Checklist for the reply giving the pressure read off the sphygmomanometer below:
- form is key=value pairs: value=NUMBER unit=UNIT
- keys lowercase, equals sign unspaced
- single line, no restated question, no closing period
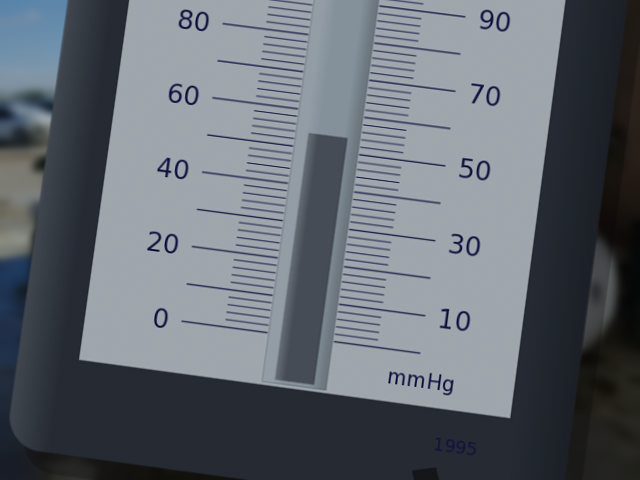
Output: value=54 unit=mmHg
